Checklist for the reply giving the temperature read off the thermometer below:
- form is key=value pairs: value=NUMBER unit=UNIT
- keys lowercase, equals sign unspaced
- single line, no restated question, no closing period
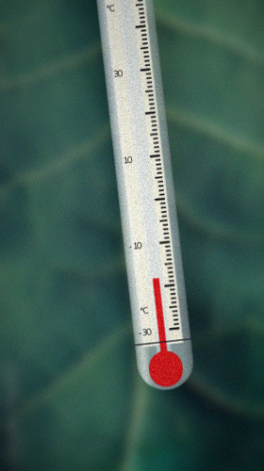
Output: value=-18 unit=°C
